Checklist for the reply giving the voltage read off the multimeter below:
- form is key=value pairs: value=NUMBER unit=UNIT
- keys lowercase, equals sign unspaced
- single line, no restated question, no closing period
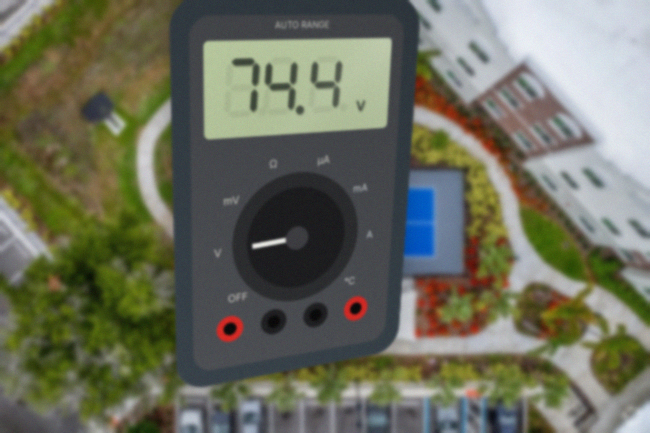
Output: value=74.4 unit=V
